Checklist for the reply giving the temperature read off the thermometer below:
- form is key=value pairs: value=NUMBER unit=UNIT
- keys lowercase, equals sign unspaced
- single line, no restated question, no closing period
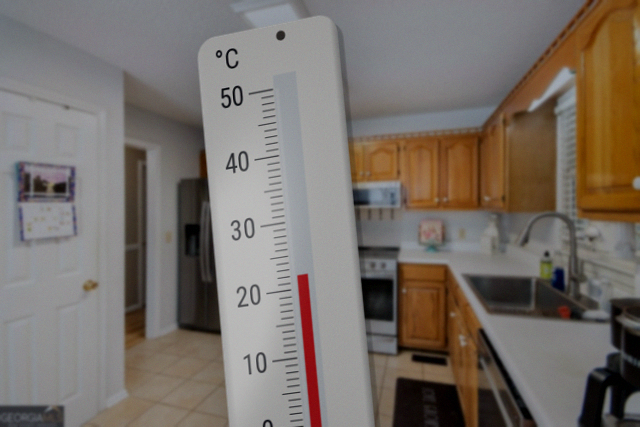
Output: value=22 unit=°C
